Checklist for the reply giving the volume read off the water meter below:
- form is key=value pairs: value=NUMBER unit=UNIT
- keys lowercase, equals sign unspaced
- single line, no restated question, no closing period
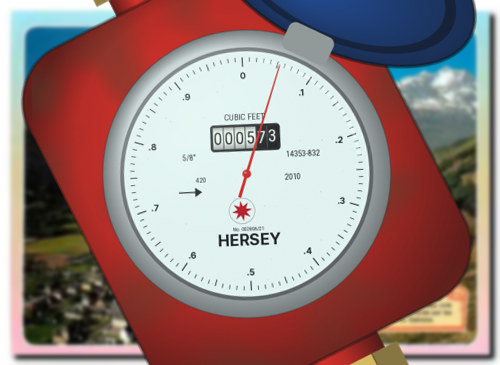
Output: value=573.05 unit=ft³
